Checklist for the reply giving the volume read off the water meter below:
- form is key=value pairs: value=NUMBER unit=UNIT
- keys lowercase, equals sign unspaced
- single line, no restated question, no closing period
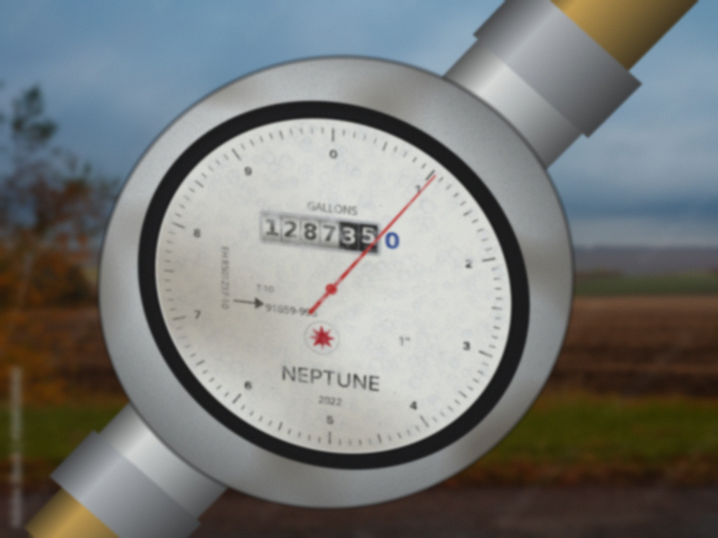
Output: value=1287351.0 unit=gal
